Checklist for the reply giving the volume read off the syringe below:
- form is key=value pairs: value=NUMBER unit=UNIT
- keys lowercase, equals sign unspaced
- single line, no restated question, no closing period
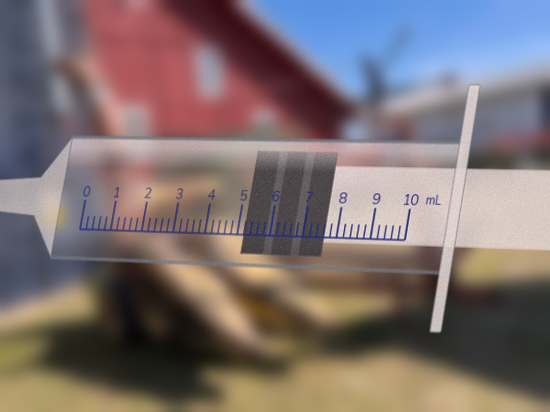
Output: value=5.2 unit=mL
